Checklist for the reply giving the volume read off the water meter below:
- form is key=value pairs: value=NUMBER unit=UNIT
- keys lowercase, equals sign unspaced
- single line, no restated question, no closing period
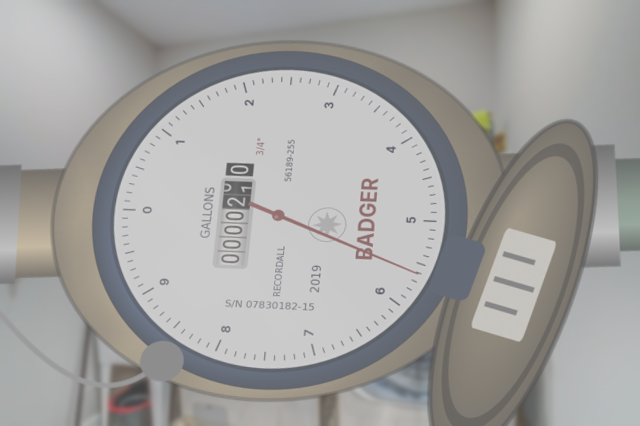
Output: value=205.6 unit=gal
